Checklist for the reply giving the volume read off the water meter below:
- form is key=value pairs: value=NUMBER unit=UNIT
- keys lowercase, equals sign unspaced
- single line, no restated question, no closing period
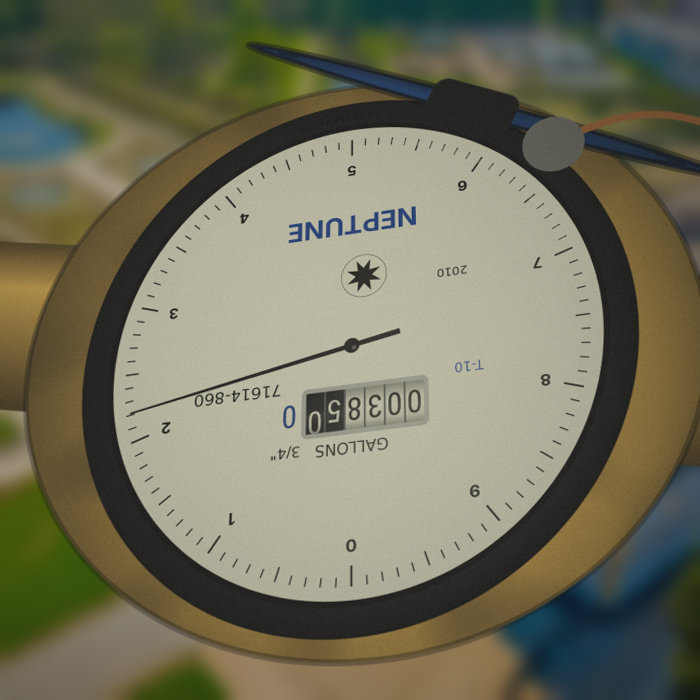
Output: value=38502.2 unit=gal
